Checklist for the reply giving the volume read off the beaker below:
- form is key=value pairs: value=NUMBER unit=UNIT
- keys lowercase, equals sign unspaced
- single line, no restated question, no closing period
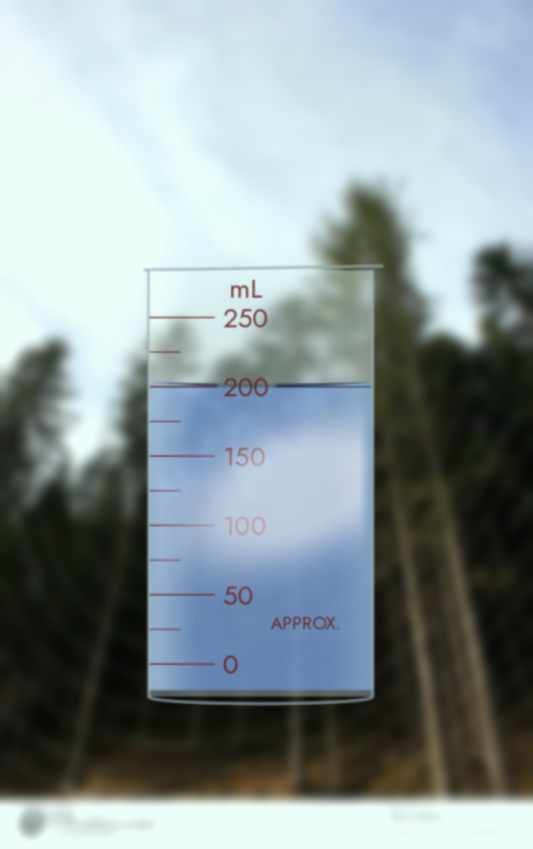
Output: value=200 unit=mL
